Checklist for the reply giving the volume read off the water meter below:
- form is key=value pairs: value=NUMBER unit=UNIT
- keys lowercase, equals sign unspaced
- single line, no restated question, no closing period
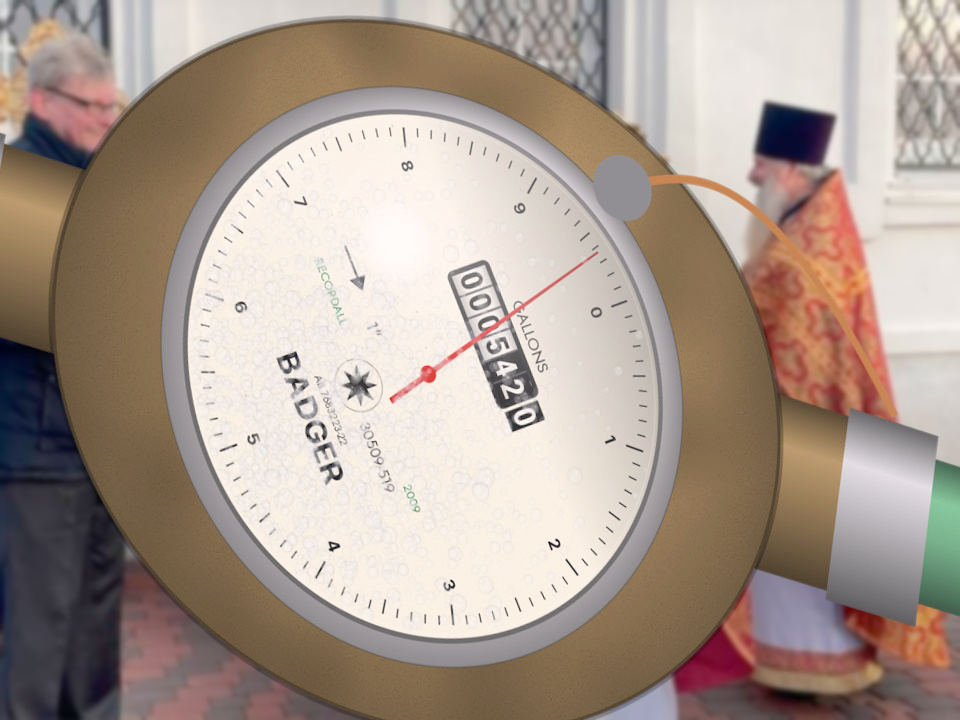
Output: value=5419.6 unit=gal
